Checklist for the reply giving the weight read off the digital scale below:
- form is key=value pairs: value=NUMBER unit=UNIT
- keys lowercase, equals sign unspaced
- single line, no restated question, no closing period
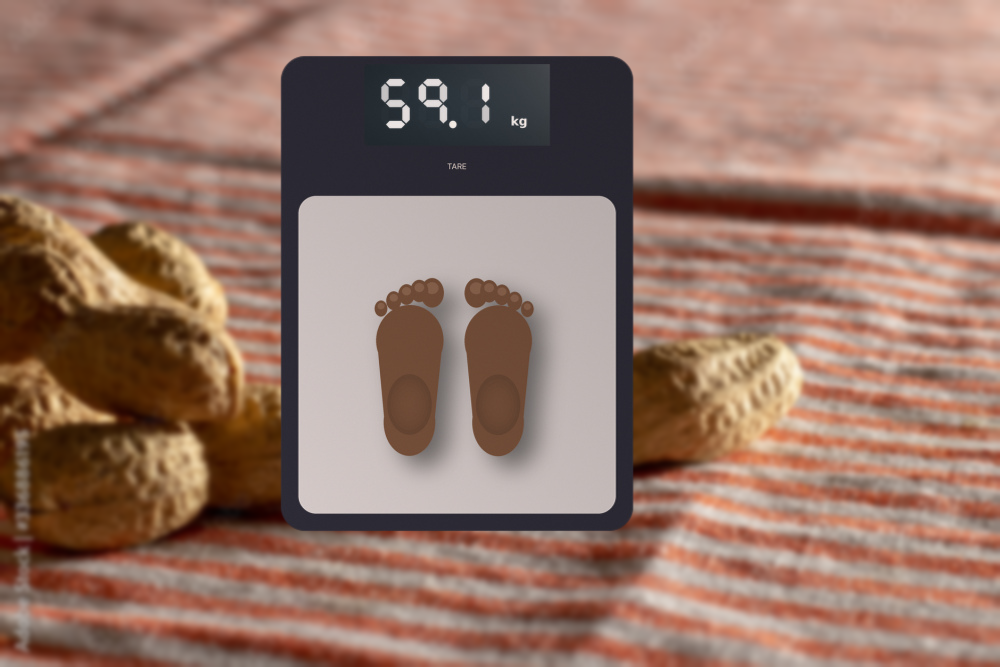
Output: value=59.1 unit=kg
